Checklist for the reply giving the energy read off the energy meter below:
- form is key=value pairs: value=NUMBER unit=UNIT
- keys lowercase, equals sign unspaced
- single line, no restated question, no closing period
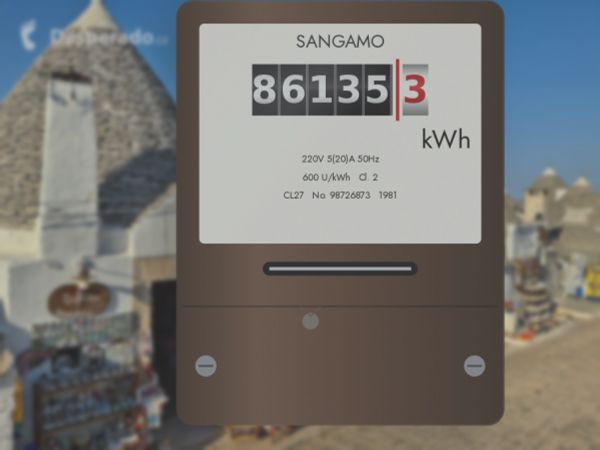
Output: value=86135.3 unit=kWh
